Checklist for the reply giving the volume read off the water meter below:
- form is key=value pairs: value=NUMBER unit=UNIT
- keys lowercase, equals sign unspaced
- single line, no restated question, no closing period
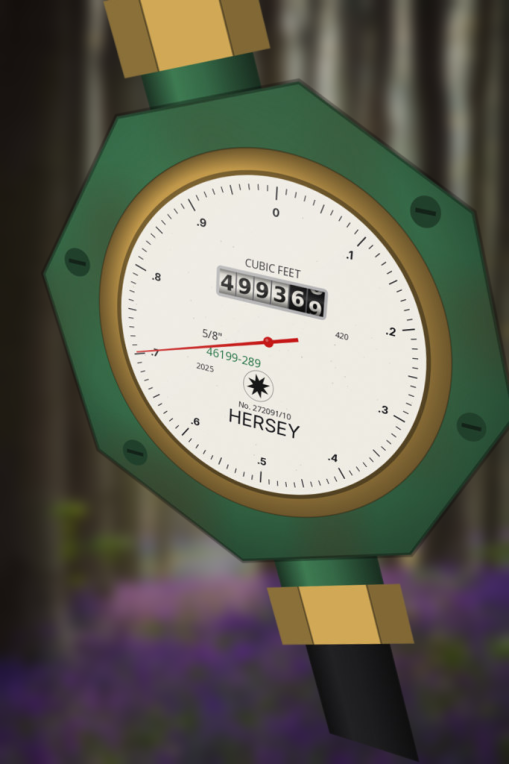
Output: value=499368.70 unit=ft³
